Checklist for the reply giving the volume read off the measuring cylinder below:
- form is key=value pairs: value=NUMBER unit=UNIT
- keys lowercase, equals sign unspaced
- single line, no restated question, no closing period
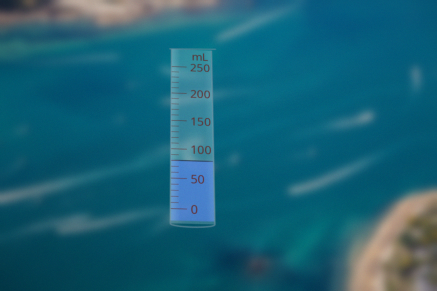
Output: value=80 unit=mL
